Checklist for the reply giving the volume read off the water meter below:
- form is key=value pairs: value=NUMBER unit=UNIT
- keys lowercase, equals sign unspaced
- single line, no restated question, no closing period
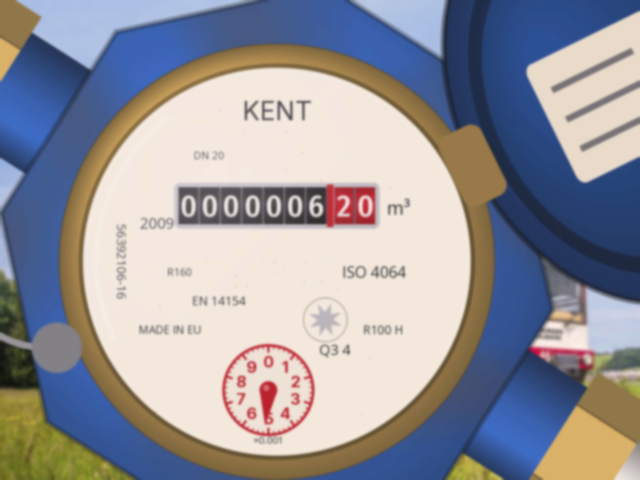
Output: value=6.205 unit=m³
